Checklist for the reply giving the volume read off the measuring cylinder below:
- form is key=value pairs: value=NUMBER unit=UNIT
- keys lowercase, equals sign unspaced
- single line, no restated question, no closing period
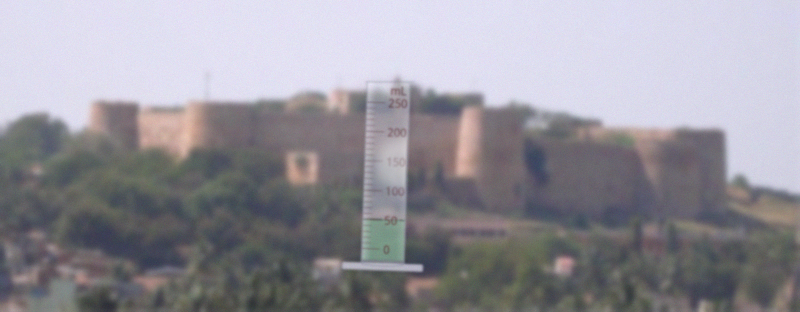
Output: value=50 unit=mL
